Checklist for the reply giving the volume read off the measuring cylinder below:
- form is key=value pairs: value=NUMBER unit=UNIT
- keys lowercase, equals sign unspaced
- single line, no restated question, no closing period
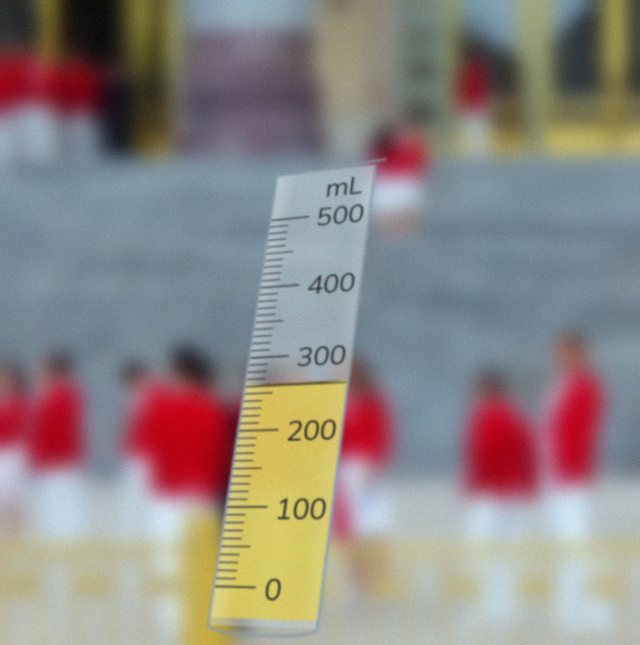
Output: value=260 unit=mL
